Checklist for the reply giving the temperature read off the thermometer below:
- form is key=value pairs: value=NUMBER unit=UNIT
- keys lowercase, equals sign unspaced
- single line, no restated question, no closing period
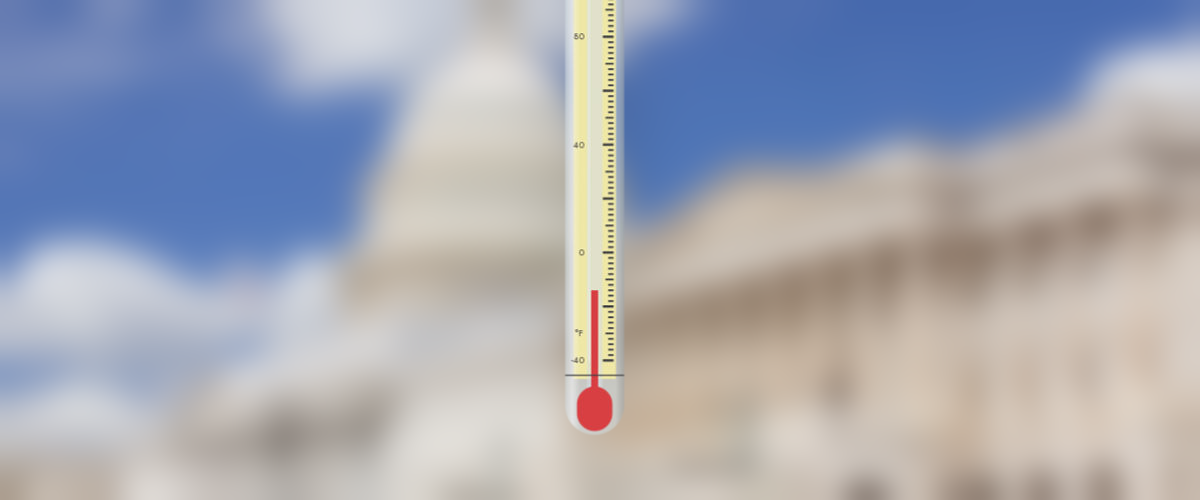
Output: value=-14 unit=°F
